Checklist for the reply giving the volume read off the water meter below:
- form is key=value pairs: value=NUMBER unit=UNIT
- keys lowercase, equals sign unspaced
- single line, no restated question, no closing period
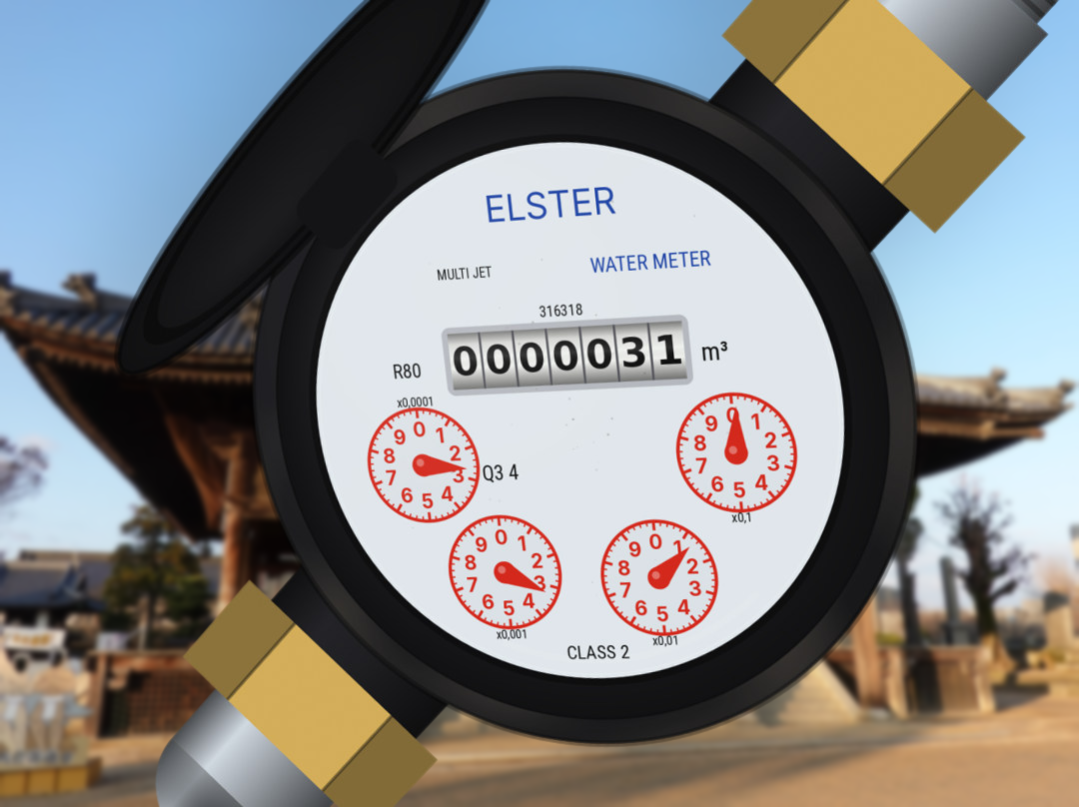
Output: value=31.0132 unit=m³
